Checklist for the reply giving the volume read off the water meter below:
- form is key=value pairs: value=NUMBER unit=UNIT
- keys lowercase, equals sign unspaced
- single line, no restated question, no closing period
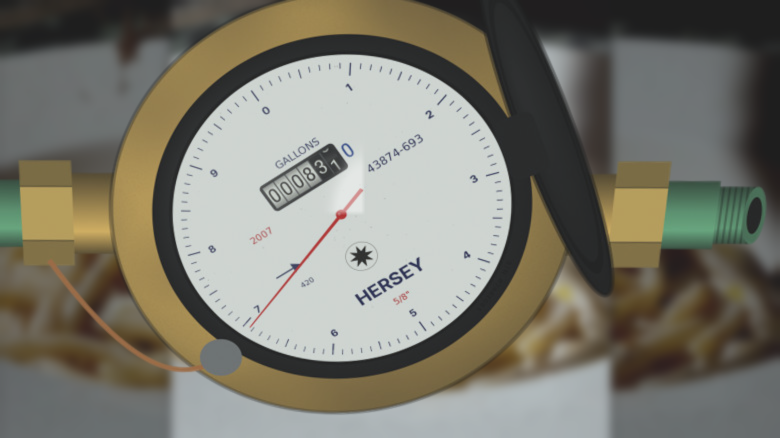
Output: value=8306.9 unit=gal
